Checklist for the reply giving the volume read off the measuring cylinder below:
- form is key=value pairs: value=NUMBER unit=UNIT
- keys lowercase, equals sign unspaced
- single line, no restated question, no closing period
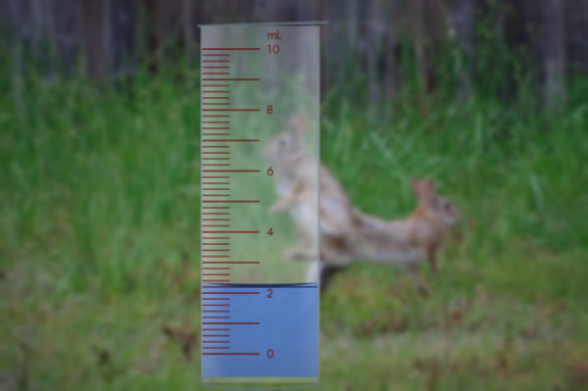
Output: value=2.2 unit=mL
